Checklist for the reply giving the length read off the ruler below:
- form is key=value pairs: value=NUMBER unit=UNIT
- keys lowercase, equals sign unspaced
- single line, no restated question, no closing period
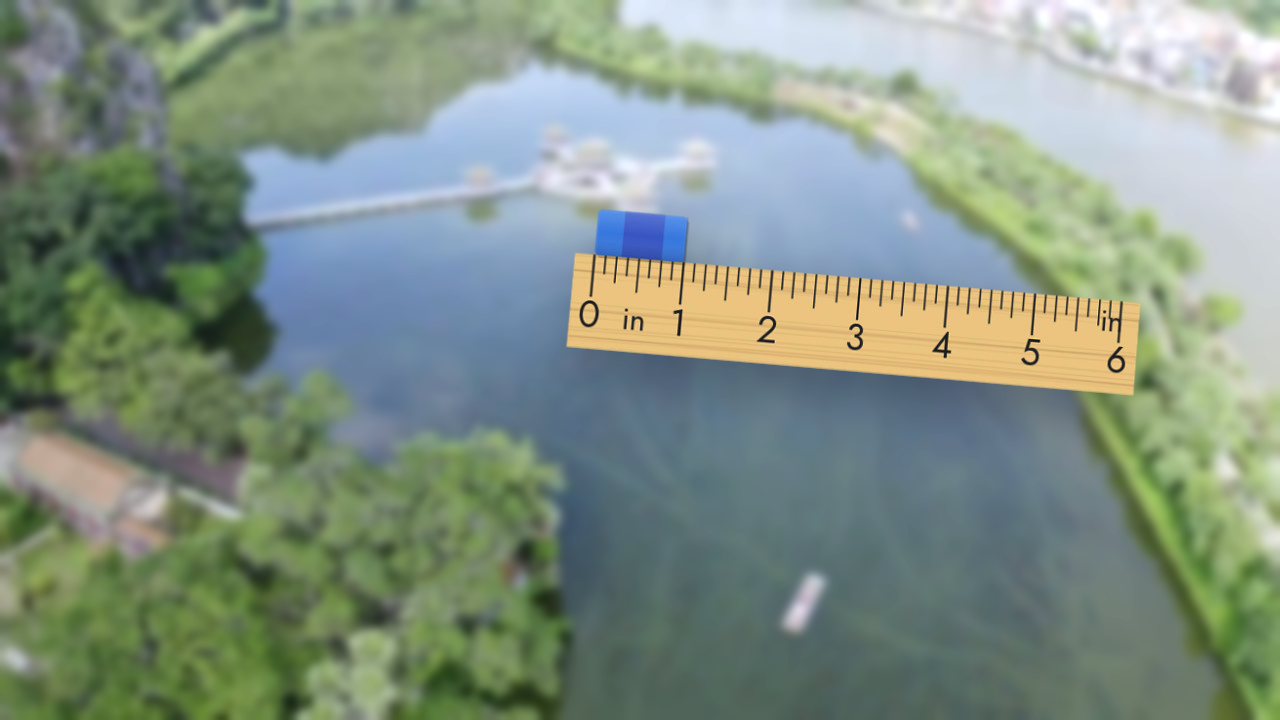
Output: value=1 unit=in
